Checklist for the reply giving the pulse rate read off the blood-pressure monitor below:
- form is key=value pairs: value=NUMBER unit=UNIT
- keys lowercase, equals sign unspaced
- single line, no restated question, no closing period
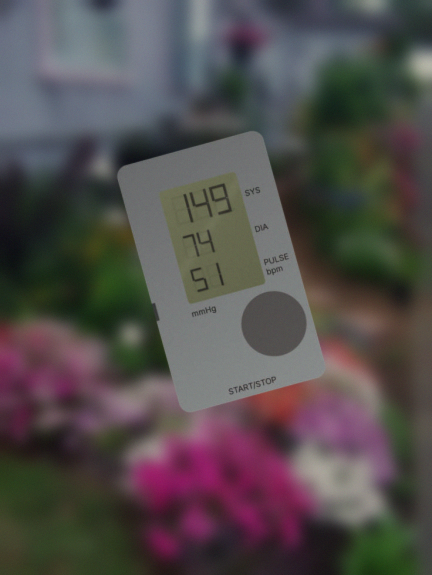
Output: value=51 unit=bpm
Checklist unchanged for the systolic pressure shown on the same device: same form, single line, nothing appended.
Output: value=149 unit=mmHg
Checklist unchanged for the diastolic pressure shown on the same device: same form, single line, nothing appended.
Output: value=74 unit=mmHg
